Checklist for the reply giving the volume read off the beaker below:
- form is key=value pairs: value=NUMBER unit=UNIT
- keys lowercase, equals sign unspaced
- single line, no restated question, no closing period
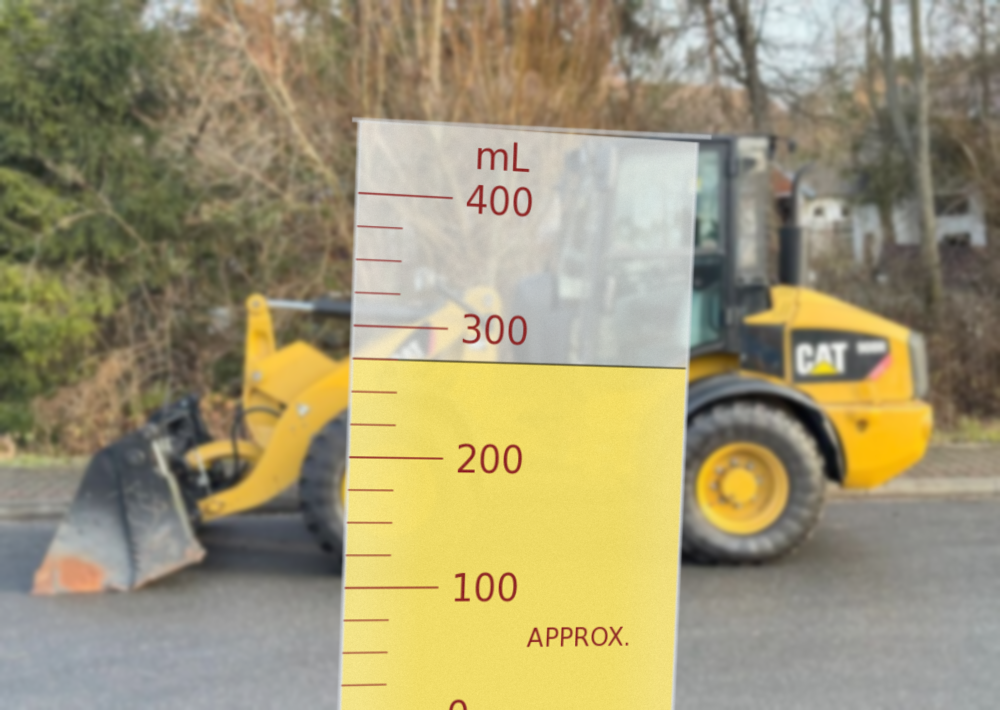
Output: value=275 unit=mL
